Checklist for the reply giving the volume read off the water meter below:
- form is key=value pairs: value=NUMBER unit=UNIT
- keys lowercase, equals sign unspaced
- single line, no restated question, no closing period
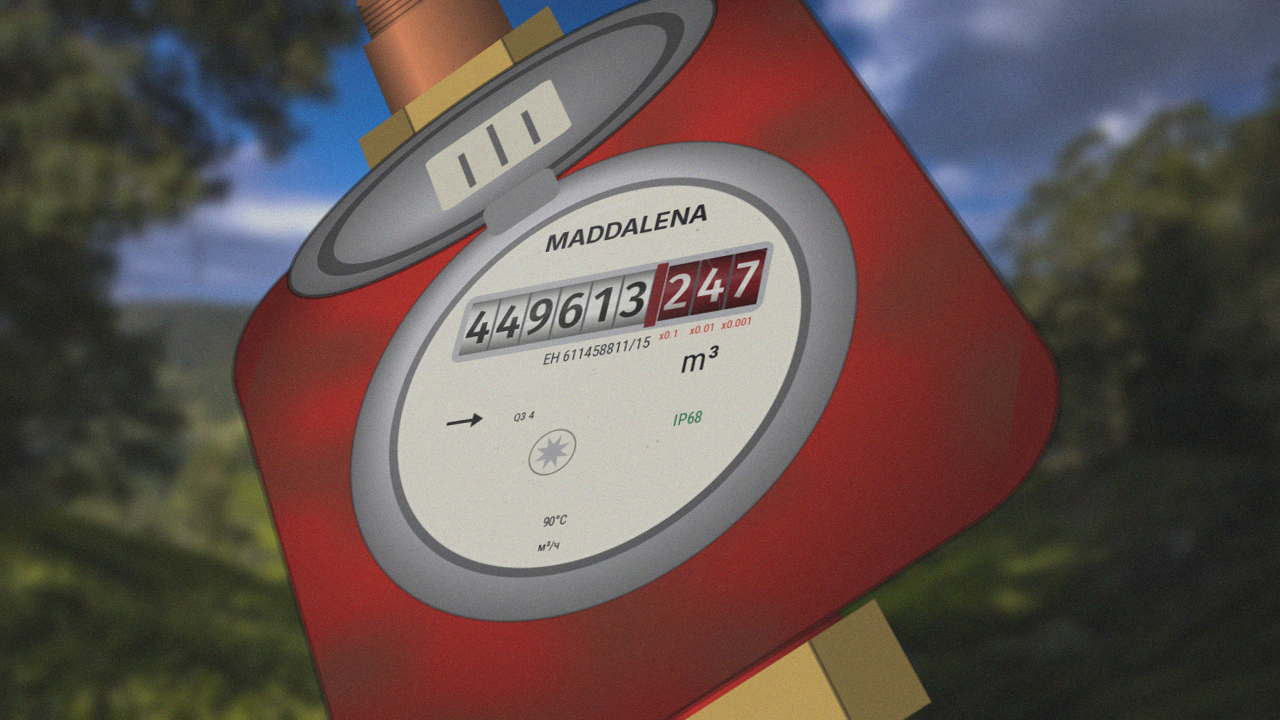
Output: value=449613.247 unit=m³
